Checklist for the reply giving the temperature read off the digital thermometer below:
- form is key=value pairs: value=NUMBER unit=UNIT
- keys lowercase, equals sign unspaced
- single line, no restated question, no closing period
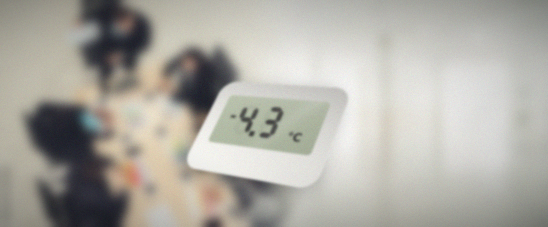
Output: value=-4.3 unit=°C
